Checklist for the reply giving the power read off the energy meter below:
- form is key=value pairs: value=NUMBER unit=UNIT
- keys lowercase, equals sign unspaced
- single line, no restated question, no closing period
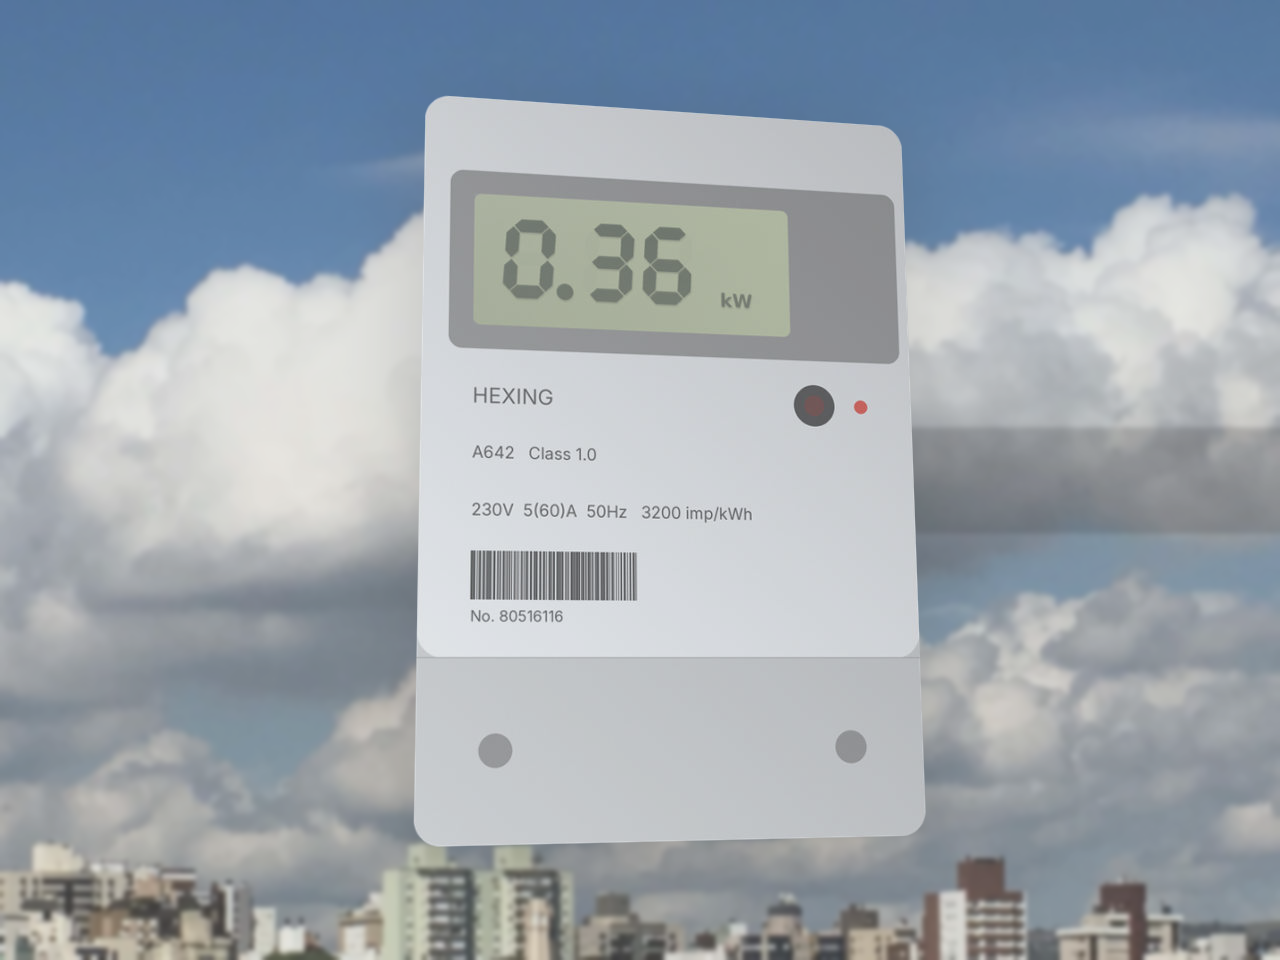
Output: value=0.36 unit=kW
